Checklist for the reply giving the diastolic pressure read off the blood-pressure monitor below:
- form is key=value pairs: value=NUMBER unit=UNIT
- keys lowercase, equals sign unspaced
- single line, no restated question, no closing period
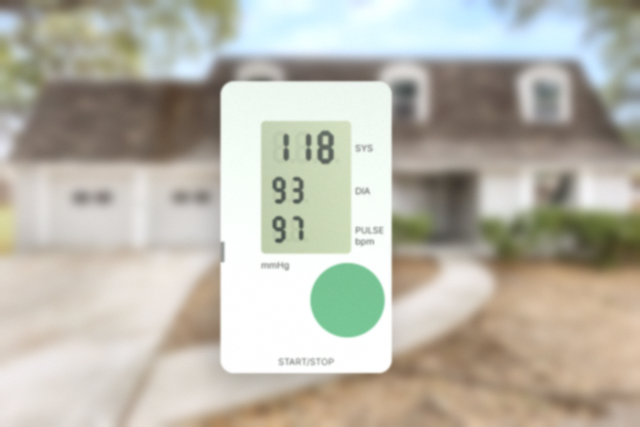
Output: value=93 unit=mmHg
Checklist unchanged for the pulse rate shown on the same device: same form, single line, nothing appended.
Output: value=97 unit=bpm
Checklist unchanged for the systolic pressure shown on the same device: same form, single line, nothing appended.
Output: value=118 unit=mmHg
